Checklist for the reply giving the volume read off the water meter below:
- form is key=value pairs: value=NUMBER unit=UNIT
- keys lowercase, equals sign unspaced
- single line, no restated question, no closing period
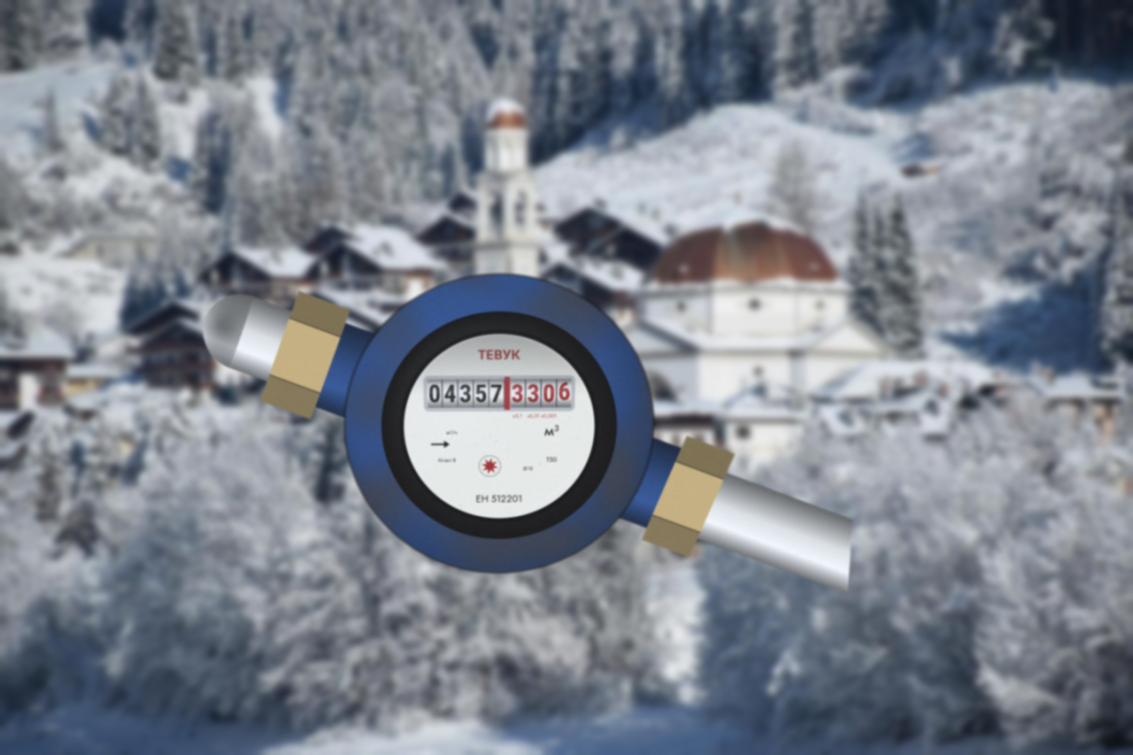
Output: value=4357.3306 unit=m³
